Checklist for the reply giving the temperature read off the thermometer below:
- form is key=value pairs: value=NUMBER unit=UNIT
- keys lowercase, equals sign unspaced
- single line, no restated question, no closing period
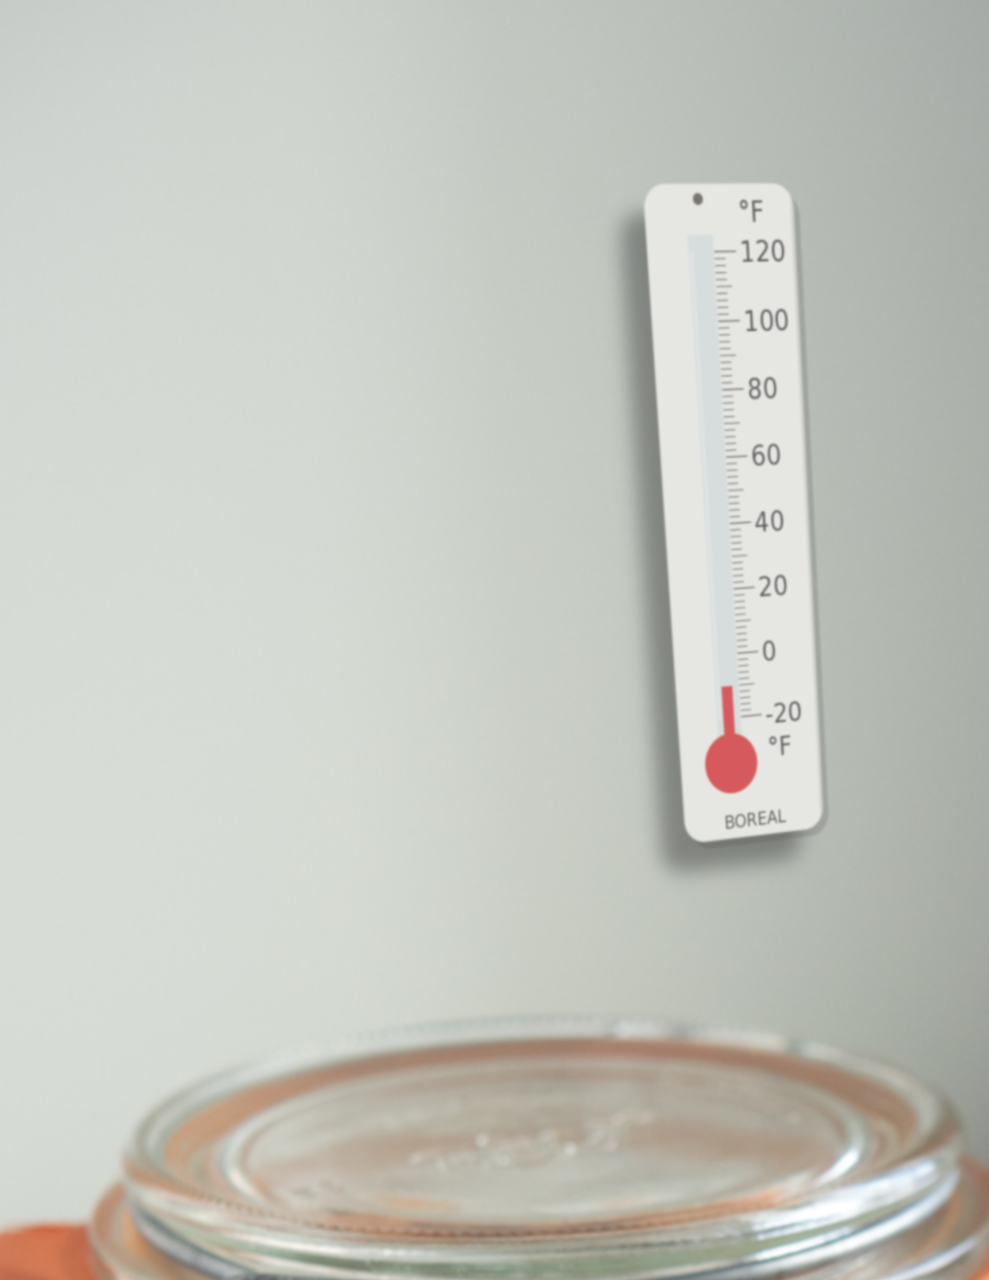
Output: value=-10 unit=°F
